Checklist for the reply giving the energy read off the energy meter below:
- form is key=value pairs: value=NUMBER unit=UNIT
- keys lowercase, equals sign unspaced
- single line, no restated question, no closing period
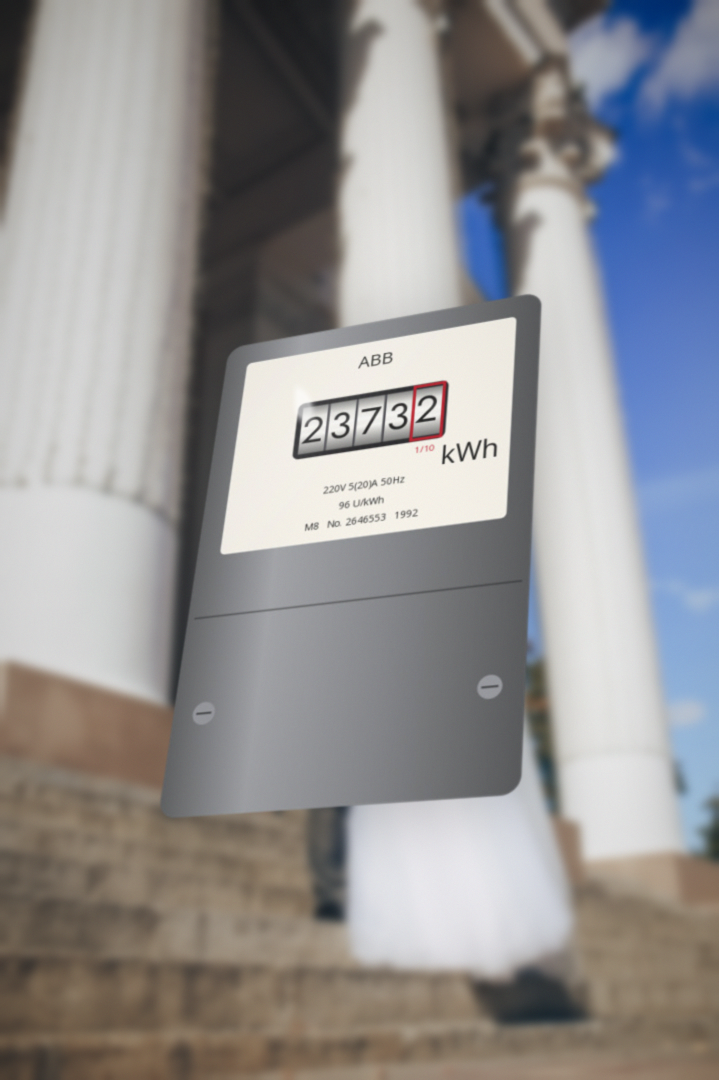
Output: value=2373.2 unit=kWh
